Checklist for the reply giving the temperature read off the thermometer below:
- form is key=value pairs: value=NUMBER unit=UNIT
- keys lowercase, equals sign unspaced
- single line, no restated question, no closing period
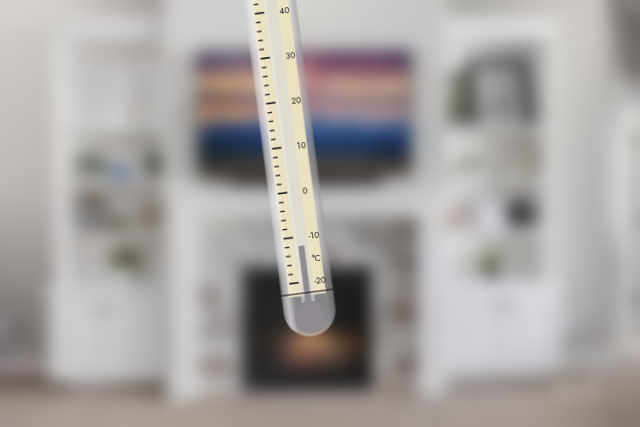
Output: value=-12 unit=°C
